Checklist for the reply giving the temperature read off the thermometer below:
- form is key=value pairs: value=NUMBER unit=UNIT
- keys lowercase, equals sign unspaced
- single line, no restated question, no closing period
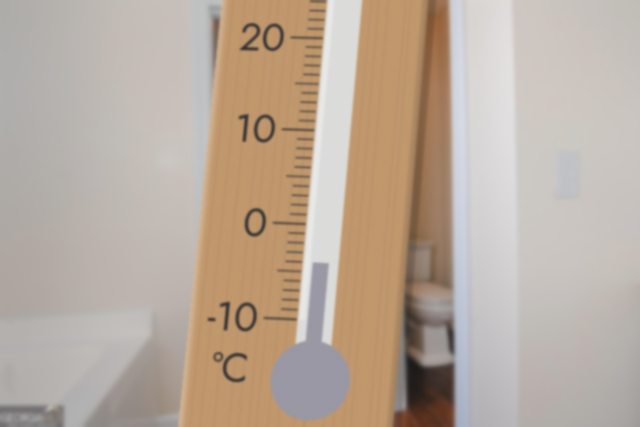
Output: value=-4 unit=°C
